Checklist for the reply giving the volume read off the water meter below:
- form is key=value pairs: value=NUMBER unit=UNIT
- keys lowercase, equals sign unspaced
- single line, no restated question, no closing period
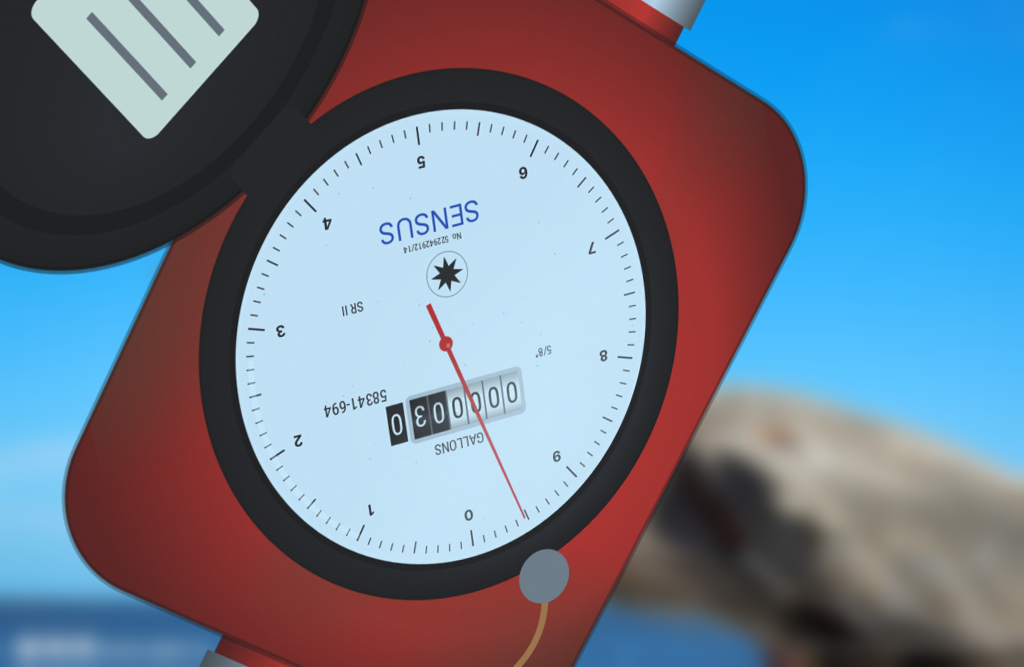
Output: value=29.5 unit=gal
